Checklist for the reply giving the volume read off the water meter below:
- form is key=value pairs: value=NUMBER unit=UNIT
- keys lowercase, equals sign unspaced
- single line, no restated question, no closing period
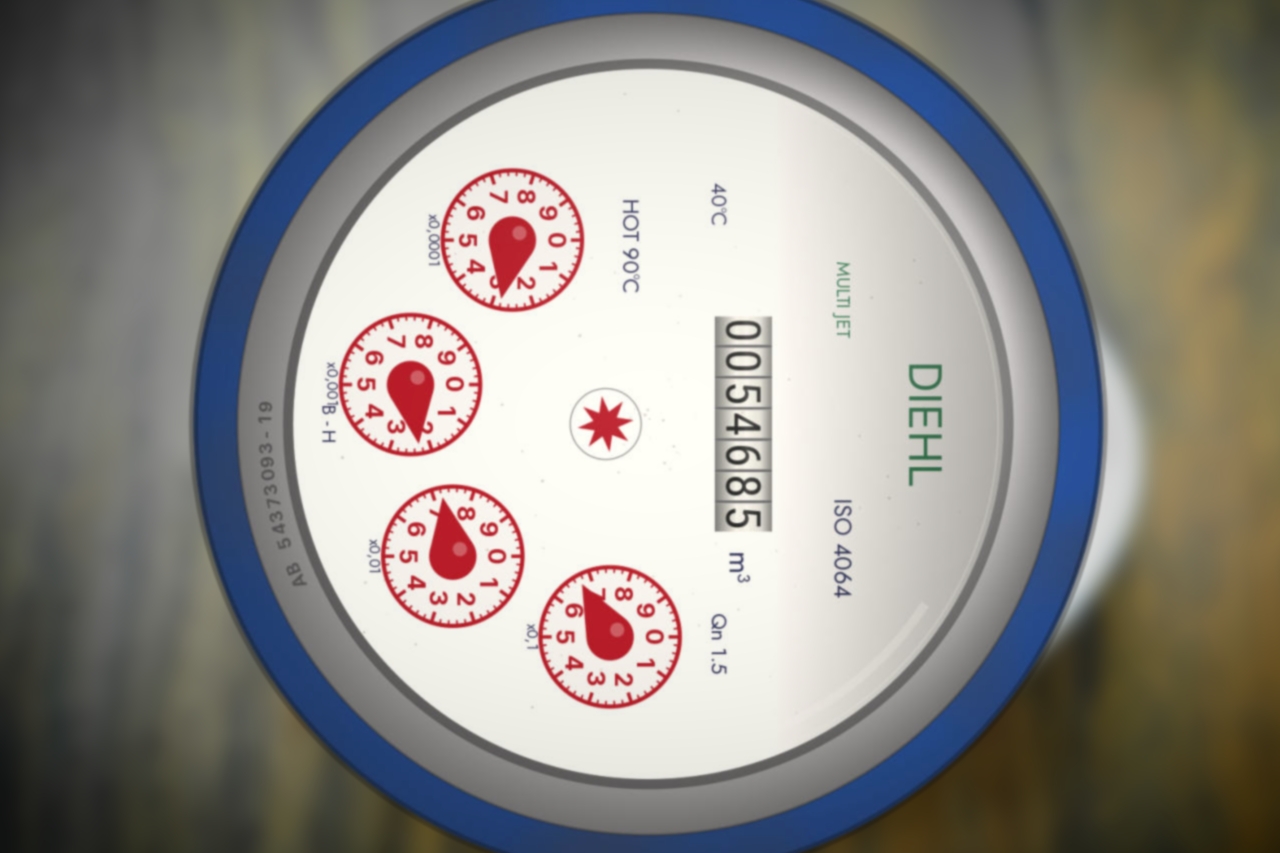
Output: value=54685.6722 unit=m³
